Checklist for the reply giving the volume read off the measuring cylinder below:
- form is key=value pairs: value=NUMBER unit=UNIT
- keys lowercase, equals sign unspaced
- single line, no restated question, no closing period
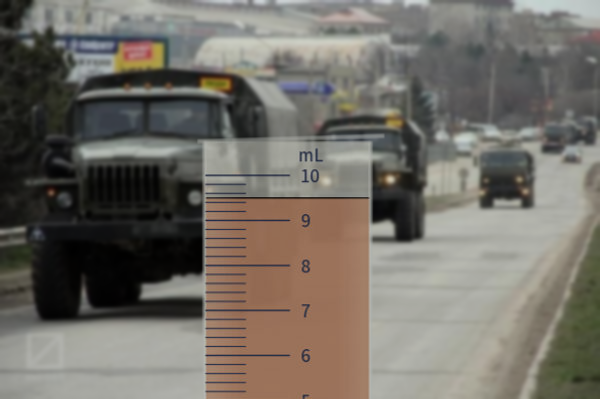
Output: value=9.5 unit=mL
